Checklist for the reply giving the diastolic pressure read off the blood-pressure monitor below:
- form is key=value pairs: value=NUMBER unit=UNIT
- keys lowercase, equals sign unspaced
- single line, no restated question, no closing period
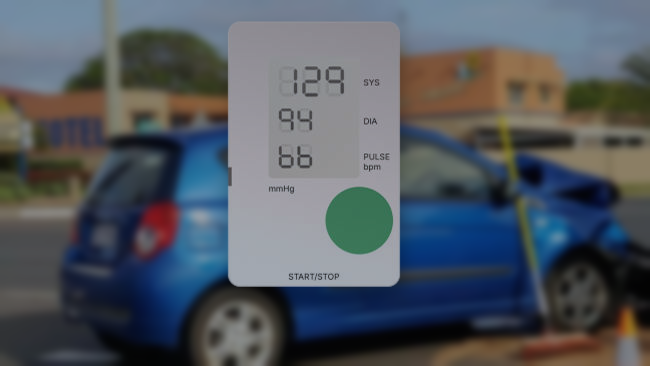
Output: value=94 unit=mmHg
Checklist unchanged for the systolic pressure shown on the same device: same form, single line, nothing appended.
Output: value=129 unit=mmHg
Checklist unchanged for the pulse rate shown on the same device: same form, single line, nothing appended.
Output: value=66 unit=bpm
